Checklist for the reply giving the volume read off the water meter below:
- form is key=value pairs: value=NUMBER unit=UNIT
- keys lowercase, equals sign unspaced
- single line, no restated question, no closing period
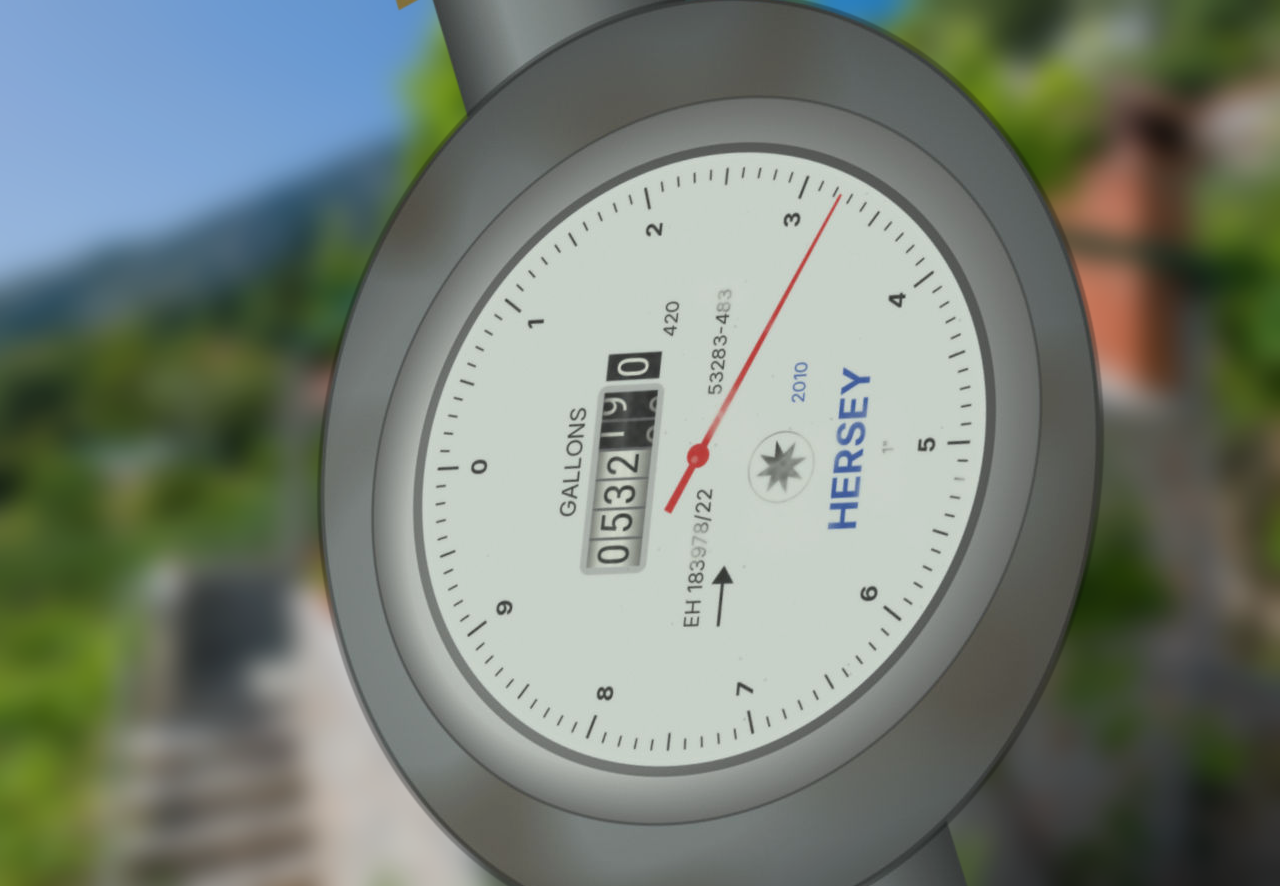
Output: value=532193.2 unit=gal
